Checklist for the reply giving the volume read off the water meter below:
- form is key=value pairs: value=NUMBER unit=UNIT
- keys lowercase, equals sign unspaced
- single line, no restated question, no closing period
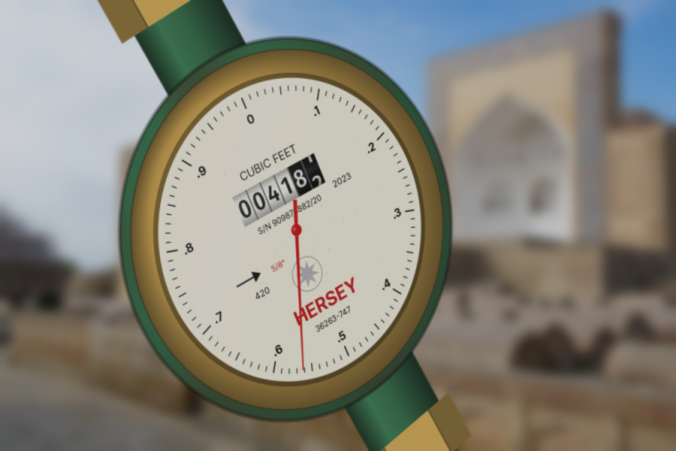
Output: value=4181.56 unit=ft³
